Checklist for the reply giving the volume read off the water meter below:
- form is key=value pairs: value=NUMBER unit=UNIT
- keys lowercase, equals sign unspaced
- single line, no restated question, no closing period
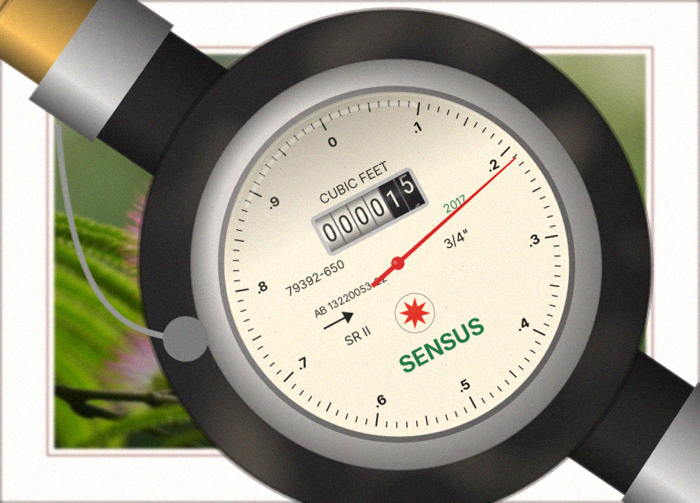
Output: value=15.21 unit=ft³
